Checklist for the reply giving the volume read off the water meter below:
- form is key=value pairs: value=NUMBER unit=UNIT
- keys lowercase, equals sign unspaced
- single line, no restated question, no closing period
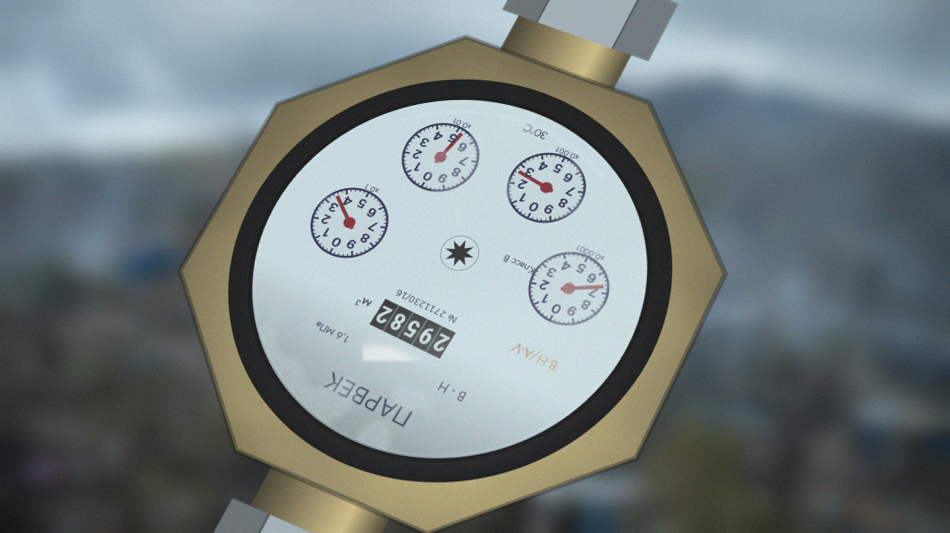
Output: value=29582.3526 unit=m³
